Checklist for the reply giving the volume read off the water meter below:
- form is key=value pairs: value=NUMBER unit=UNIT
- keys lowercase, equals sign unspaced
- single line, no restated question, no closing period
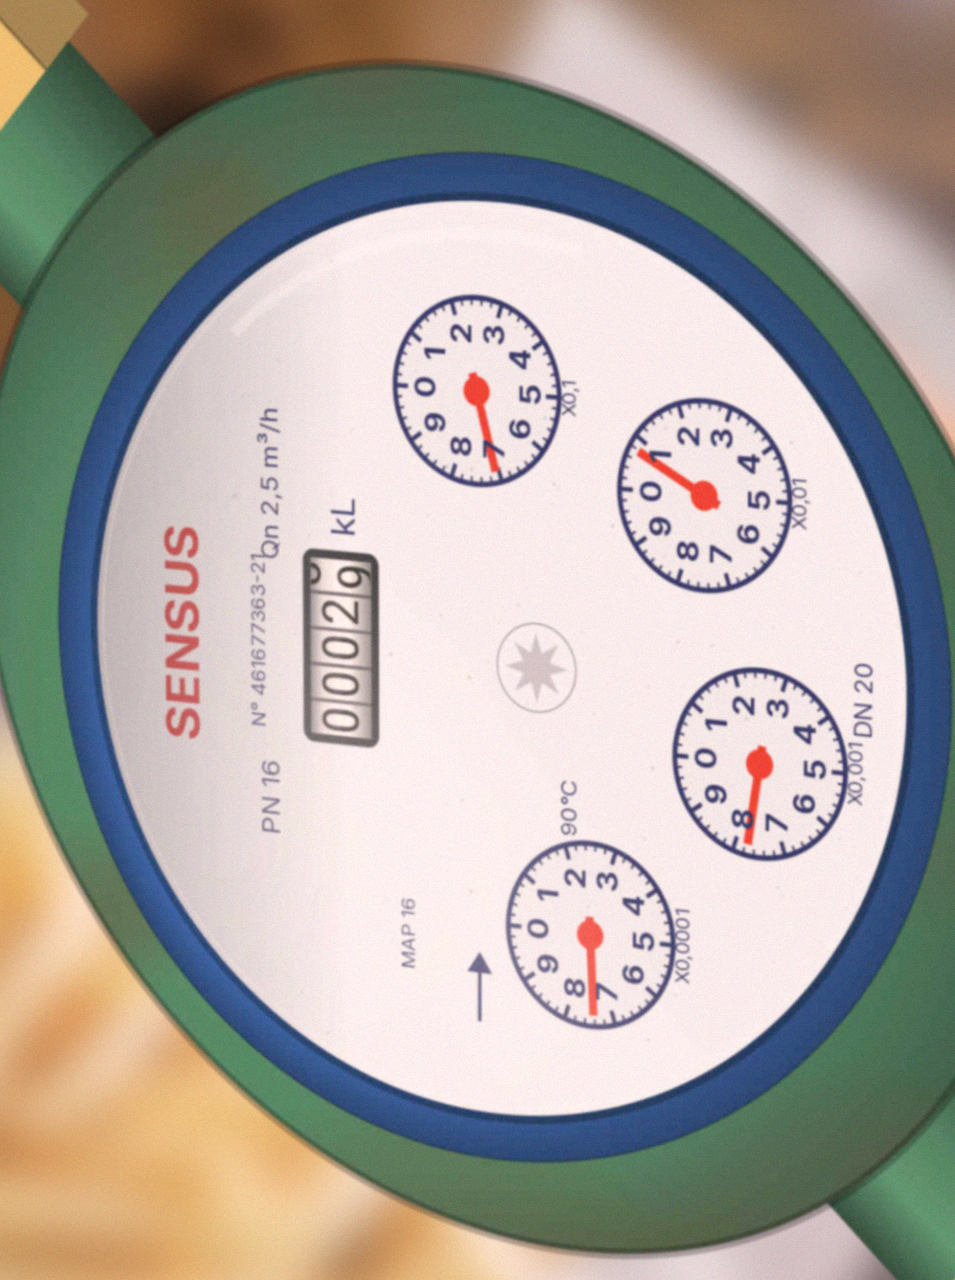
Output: value=28.7077 unit=kL
